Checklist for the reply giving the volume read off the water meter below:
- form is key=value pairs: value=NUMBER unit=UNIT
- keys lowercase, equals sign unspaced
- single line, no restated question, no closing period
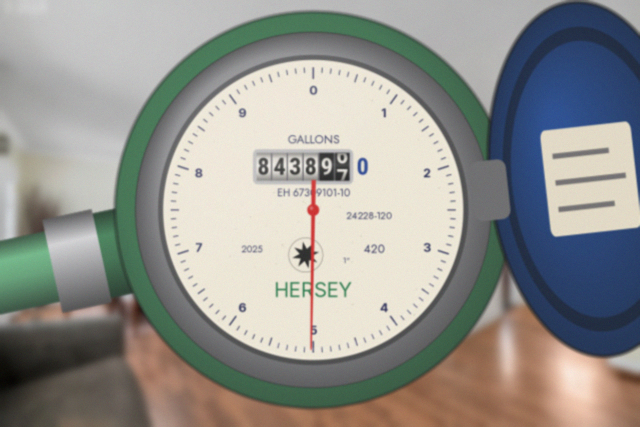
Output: value=8438965.0 unit=gal
